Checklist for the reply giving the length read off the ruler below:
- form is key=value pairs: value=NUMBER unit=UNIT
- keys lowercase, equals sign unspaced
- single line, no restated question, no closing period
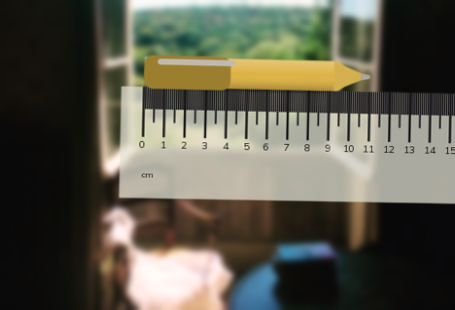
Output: value=11 unit=cm
